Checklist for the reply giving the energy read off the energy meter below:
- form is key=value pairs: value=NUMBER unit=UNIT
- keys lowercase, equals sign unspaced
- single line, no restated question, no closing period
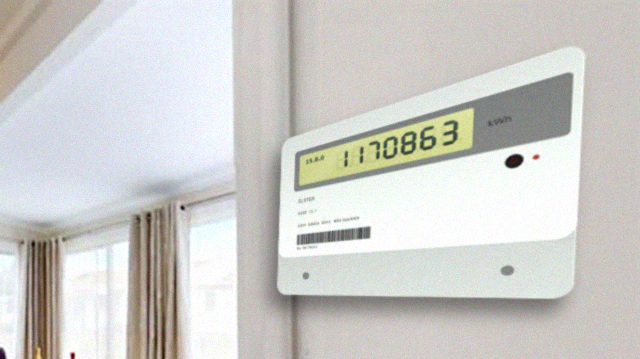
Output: value=1170863 unit=kWh
